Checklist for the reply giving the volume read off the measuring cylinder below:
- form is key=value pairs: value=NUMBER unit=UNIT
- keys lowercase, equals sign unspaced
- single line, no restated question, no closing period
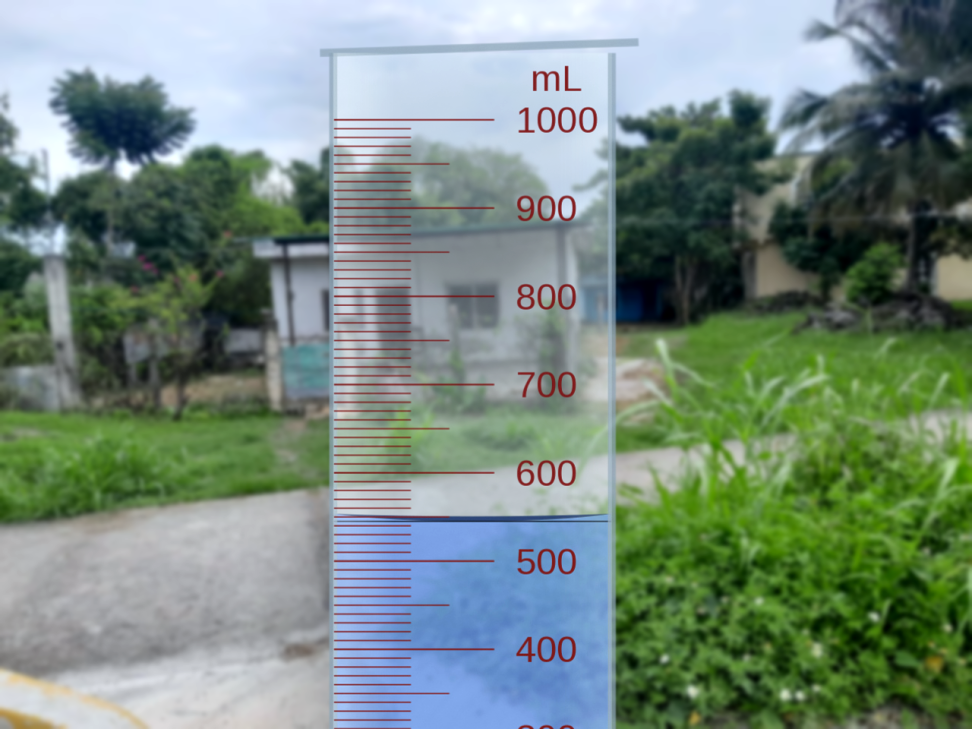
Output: value=545 unit=mL
